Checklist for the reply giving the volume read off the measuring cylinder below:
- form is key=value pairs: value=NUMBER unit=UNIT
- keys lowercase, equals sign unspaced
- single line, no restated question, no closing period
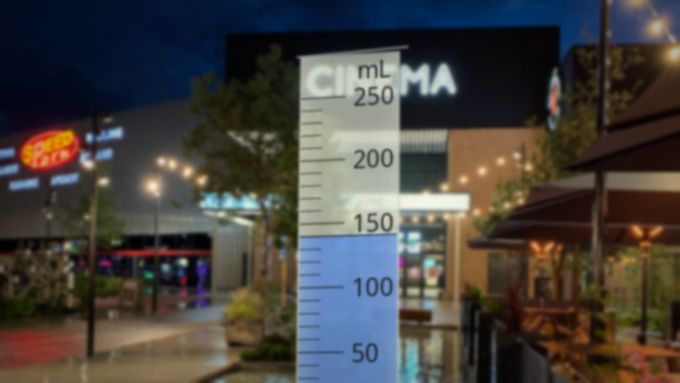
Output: value=140 unit=mL
